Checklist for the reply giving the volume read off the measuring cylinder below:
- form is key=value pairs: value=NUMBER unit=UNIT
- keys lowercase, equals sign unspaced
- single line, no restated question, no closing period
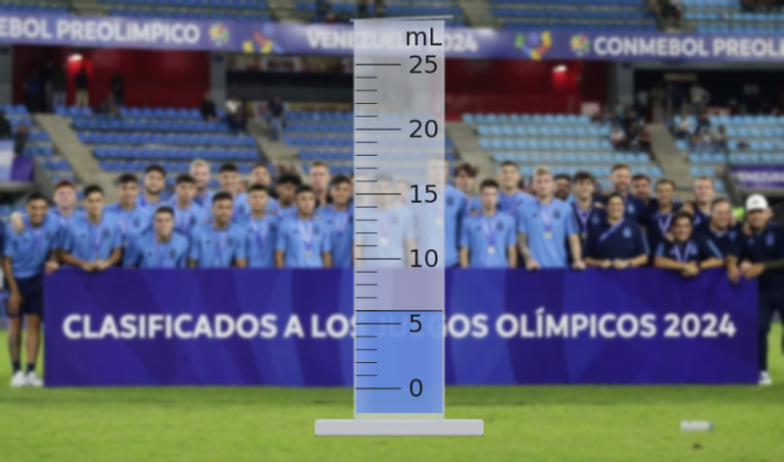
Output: value=6 unit=mL
